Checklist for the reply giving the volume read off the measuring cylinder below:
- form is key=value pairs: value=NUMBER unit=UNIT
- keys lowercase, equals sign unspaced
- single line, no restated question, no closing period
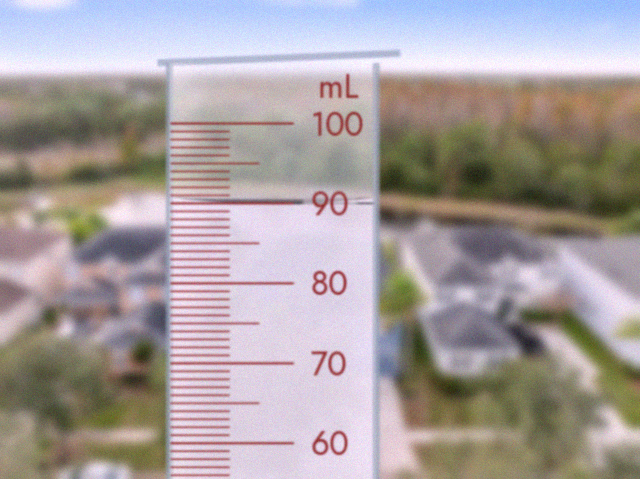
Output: value=90 unit=mL
